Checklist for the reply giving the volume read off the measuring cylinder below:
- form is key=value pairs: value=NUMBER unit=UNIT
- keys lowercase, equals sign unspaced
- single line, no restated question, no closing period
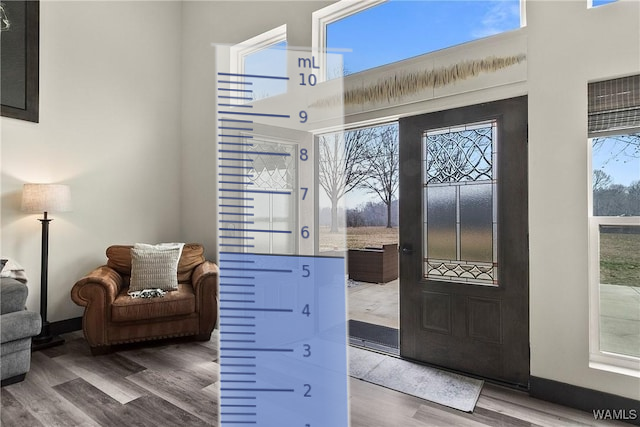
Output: value=5.4 unit=mL
